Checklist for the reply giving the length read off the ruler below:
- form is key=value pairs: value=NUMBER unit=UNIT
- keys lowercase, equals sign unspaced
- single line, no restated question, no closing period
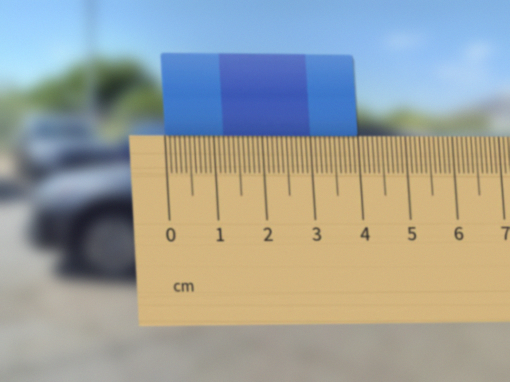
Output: value=4 unit=cm
